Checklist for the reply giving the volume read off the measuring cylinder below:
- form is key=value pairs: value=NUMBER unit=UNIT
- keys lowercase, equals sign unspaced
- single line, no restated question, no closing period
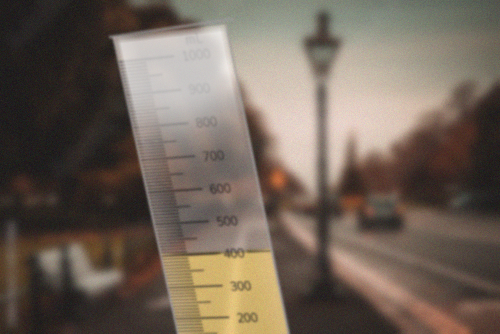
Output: value=400 unit=mL
